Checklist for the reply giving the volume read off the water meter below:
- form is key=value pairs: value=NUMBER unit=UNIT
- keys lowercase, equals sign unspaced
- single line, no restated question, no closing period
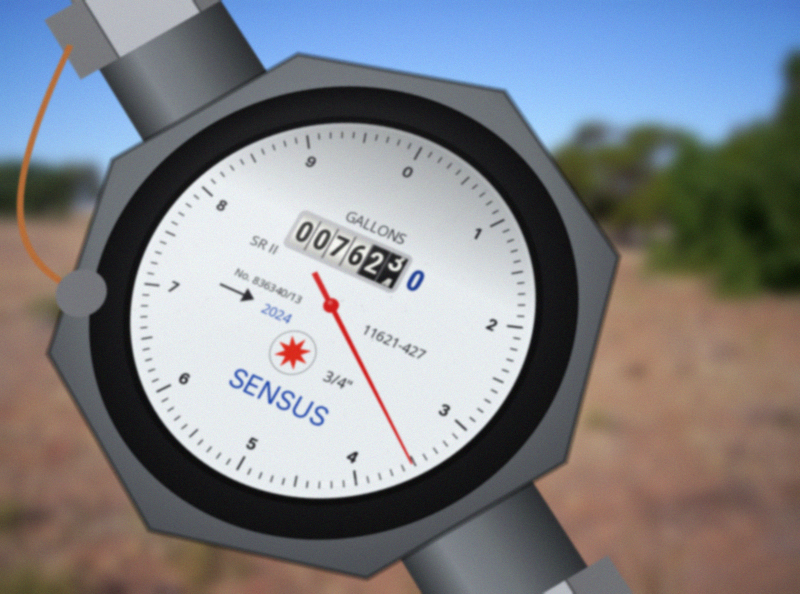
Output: value=76233.5 unit=gal
